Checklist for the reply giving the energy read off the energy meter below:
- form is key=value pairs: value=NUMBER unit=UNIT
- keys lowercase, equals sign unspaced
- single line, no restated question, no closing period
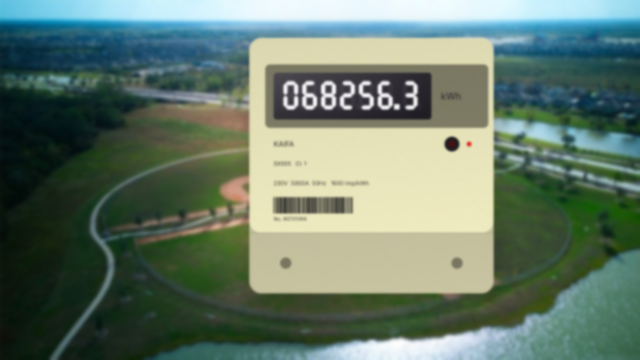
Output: value=68256.3 unit=kWh
